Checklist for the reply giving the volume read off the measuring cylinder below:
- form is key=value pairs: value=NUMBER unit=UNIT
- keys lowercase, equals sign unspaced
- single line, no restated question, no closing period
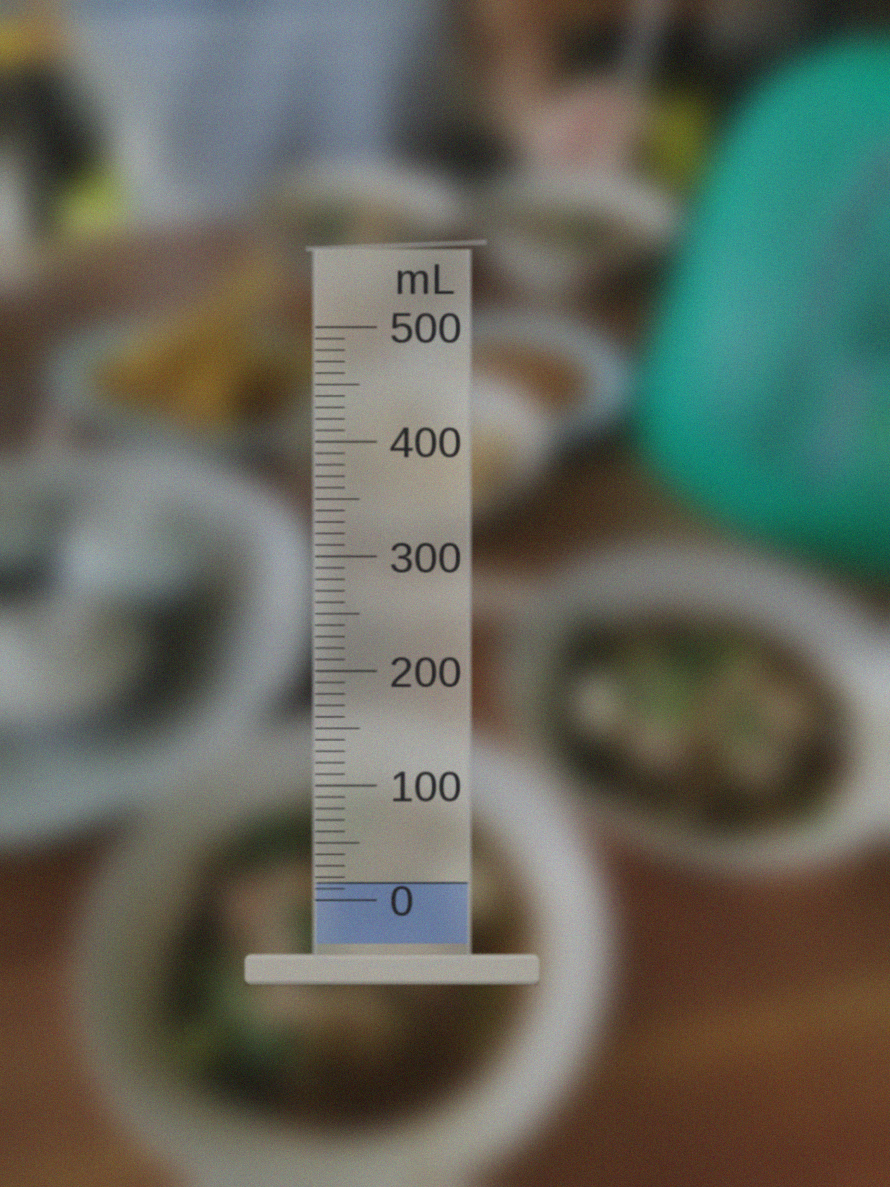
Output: value=15 unit=mL
